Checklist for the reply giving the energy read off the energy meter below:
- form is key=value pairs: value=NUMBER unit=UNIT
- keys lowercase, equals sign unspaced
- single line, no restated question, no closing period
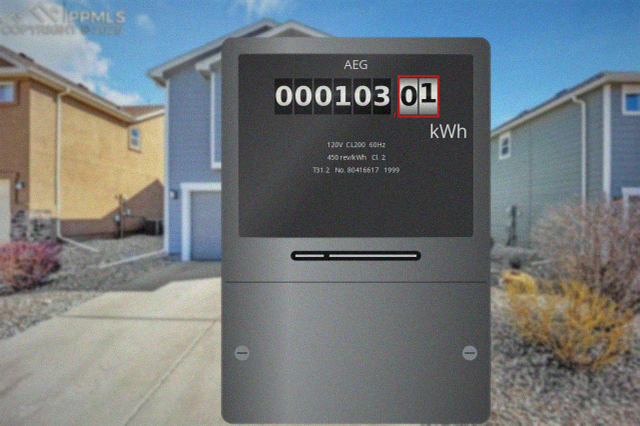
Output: value=103.01 unit=kWh
